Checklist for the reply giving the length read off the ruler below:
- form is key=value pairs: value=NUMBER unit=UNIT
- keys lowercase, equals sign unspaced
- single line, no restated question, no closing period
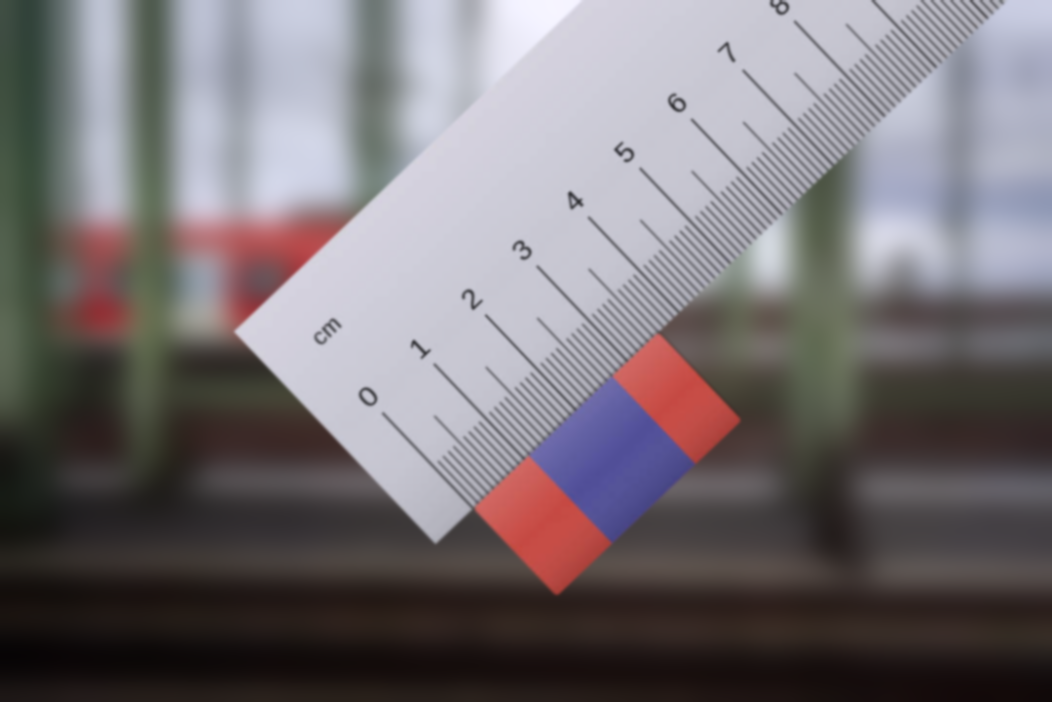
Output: value=3.6 unit=cm
